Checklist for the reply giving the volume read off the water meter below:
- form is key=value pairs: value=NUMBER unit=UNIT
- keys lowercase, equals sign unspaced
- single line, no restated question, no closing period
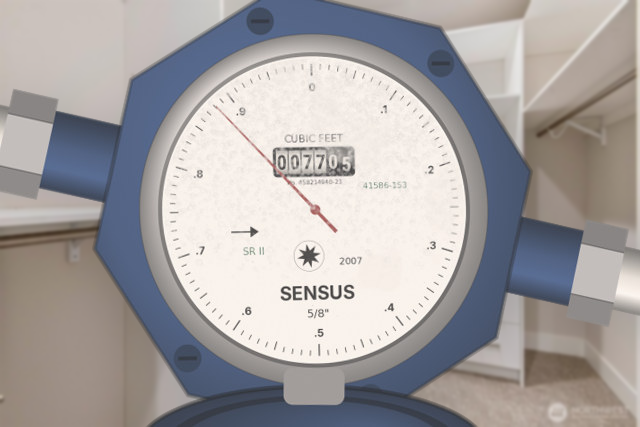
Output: value=7704.88 unit=ft³
